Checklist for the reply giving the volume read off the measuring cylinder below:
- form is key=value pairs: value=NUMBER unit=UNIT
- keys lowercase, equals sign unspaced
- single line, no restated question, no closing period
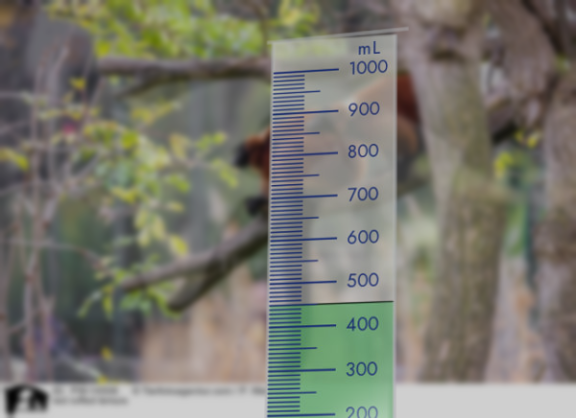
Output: value=450 unit=mL
